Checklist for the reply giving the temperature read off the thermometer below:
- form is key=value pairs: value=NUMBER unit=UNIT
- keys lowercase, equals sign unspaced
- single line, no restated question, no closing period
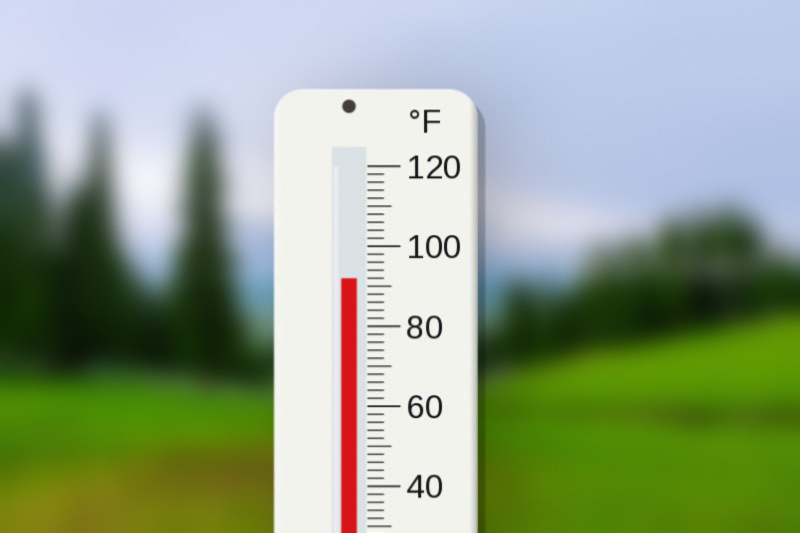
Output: value=92 unit=°F
